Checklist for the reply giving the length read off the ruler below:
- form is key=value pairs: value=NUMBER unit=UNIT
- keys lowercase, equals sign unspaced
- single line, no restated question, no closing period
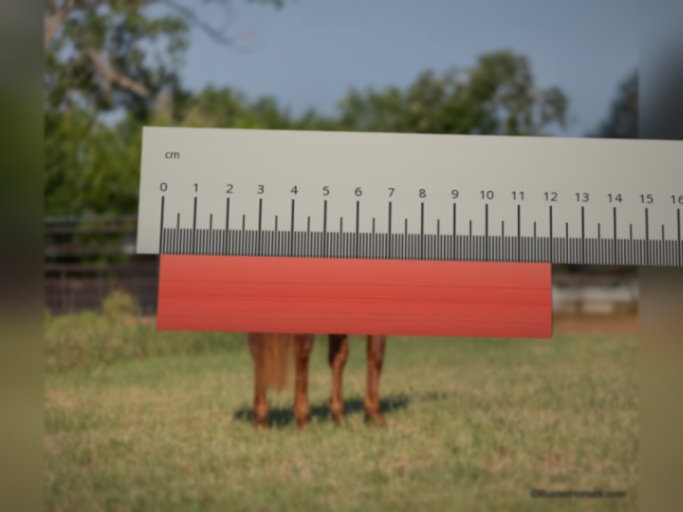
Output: value=12 unit=cm
